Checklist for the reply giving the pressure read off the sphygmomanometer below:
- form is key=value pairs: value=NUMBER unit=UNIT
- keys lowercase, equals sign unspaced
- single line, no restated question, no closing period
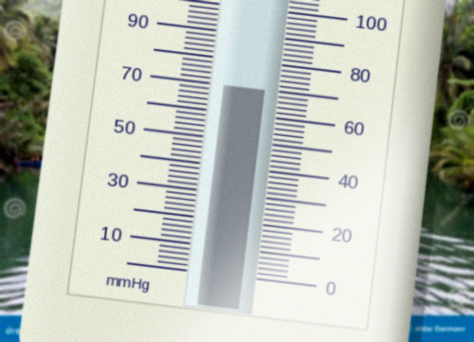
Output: value=70 unit=mmHg
